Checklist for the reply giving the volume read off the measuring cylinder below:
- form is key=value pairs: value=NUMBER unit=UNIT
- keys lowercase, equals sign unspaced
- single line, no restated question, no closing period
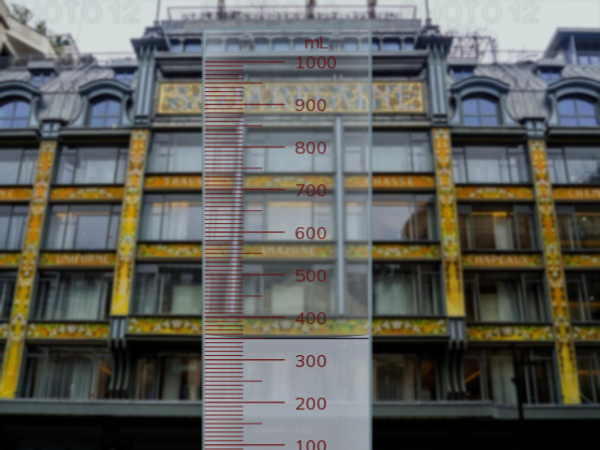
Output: value=350 unit=mL
